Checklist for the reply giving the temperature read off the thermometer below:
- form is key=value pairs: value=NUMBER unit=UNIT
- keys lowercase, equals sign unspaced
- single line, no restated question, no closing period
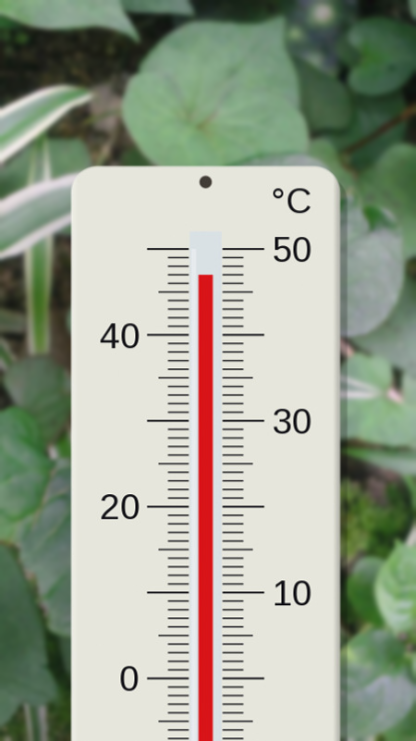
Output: value=47 unit=°C
